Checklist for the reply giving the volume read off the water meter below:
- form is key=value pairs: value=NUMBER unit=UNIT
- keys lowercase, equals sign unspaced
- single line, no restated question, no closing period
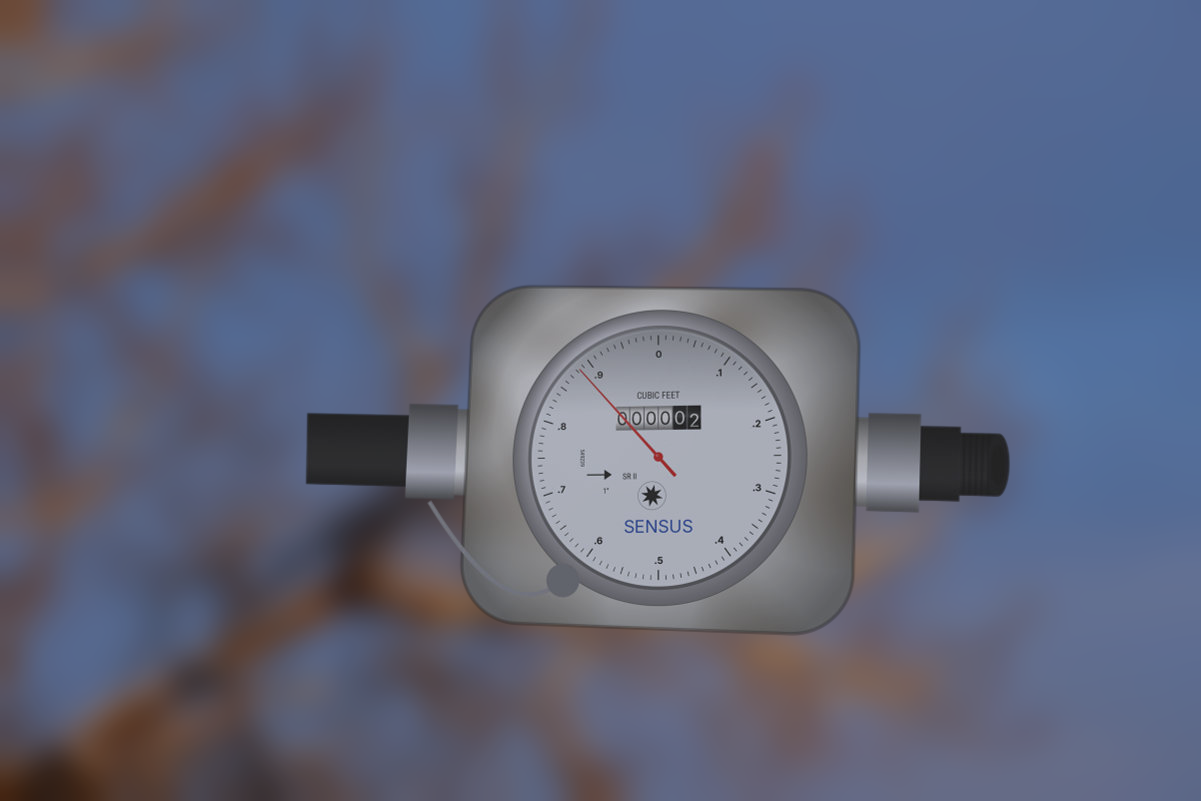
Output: value=1.88 unit=ft³
